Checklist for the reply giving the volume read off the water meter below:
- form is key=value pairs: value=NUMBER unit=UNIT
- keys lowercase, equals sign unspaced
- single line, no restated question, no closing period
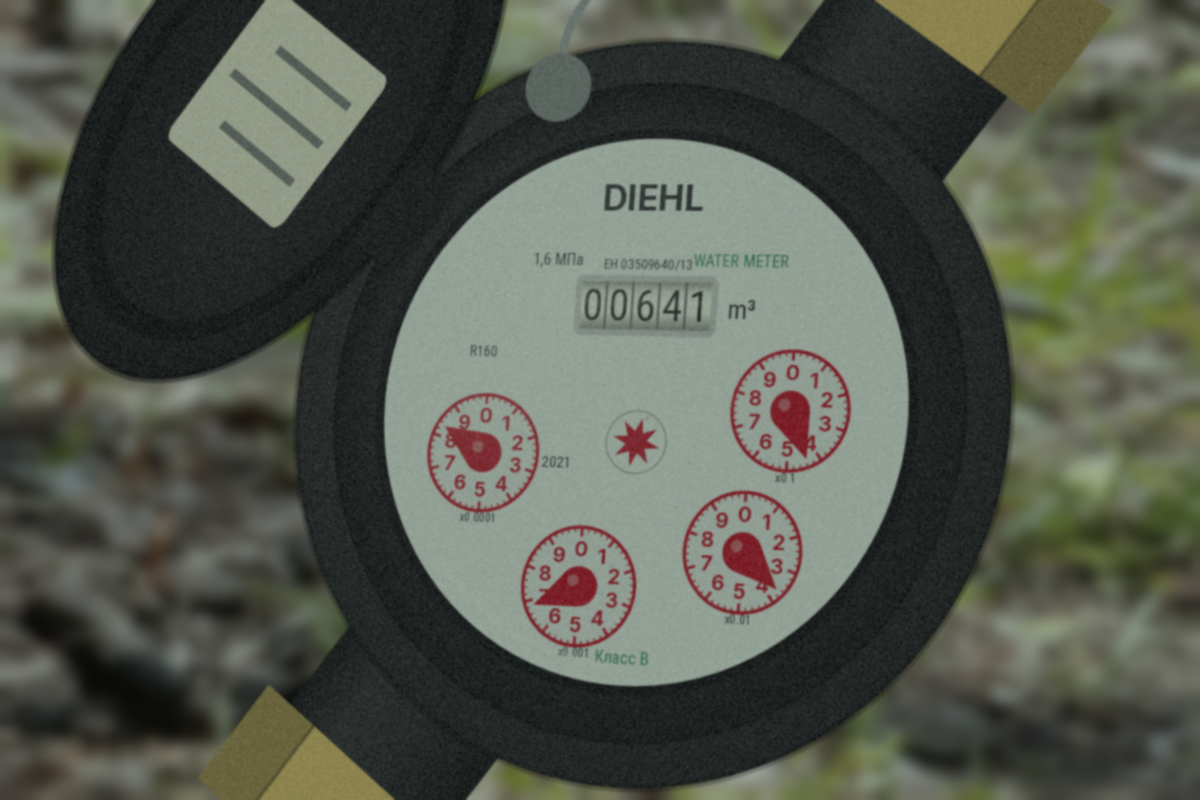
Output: value=641.4368 unit=m³
